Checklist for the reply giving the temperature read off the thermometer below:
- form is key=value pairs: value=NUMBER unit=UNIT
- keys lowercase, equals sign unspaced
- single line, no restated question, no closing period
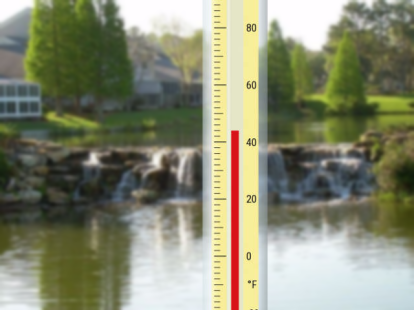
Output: value=44 unit=°F
